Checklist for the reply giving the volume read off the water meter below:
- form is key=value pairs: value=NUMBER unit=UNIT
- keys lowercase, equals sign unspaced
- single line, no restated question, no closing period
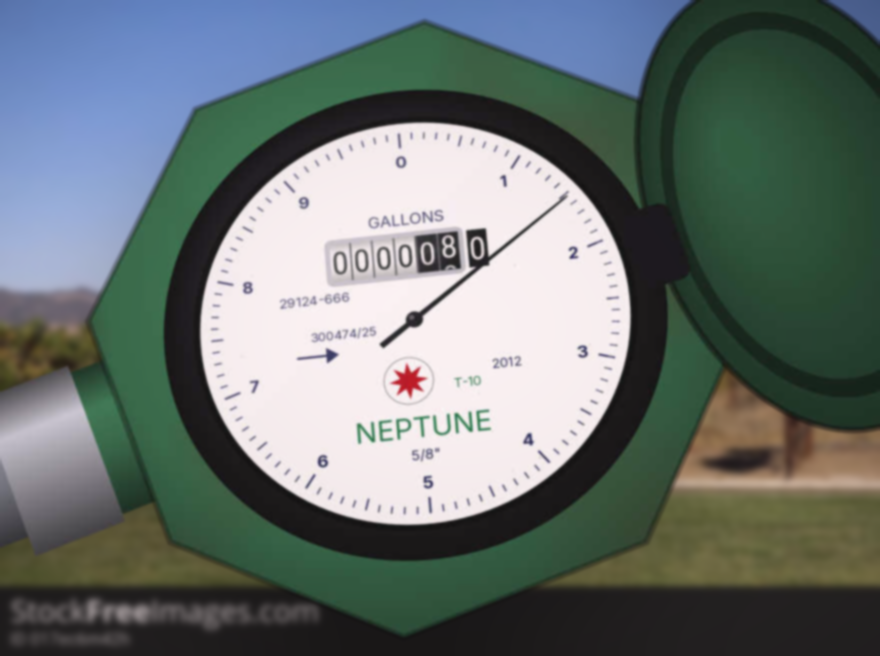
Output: value=81.5 unit=gal
